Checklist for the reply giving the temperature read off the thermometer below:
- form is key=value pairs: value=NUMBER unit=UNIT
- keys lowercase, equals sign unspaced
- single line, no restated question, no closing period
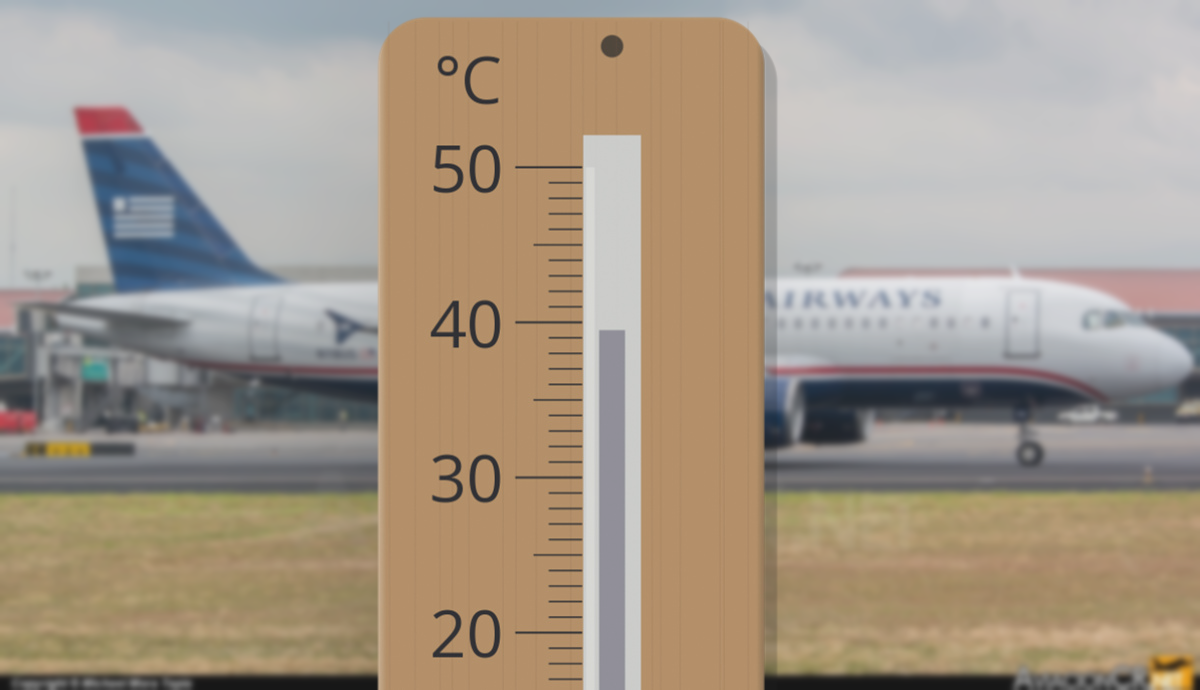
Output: value=39.5 unit=°C
